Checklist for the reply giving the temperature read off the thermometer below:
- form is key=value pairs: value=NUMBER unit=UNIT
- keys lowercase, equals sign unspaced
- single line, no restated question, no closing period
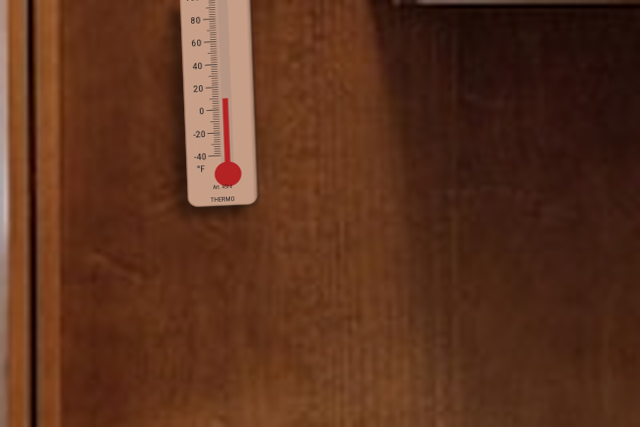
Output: value=10 unit=°F
